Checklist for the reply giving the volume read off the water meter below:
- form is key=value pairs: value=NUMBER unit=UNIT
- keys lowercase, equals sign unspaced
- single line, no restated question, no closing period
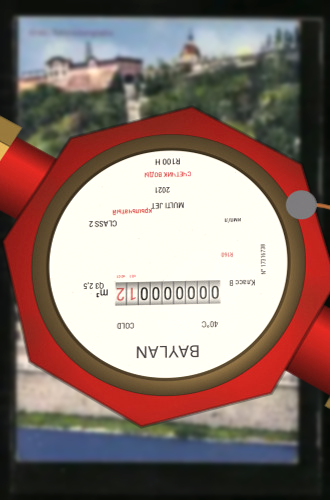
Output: value=0.12 unit=m³
